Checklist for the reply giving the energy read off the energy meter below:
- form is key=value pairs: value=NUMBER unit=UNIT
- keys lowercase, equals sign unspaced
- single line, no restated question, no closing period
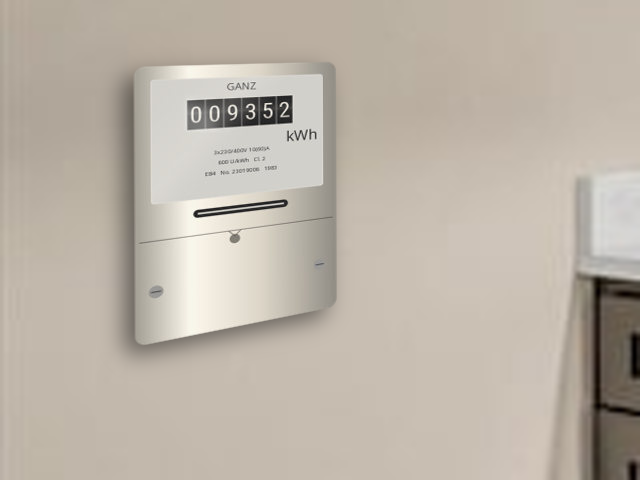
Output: value=9352 unit=kWh
